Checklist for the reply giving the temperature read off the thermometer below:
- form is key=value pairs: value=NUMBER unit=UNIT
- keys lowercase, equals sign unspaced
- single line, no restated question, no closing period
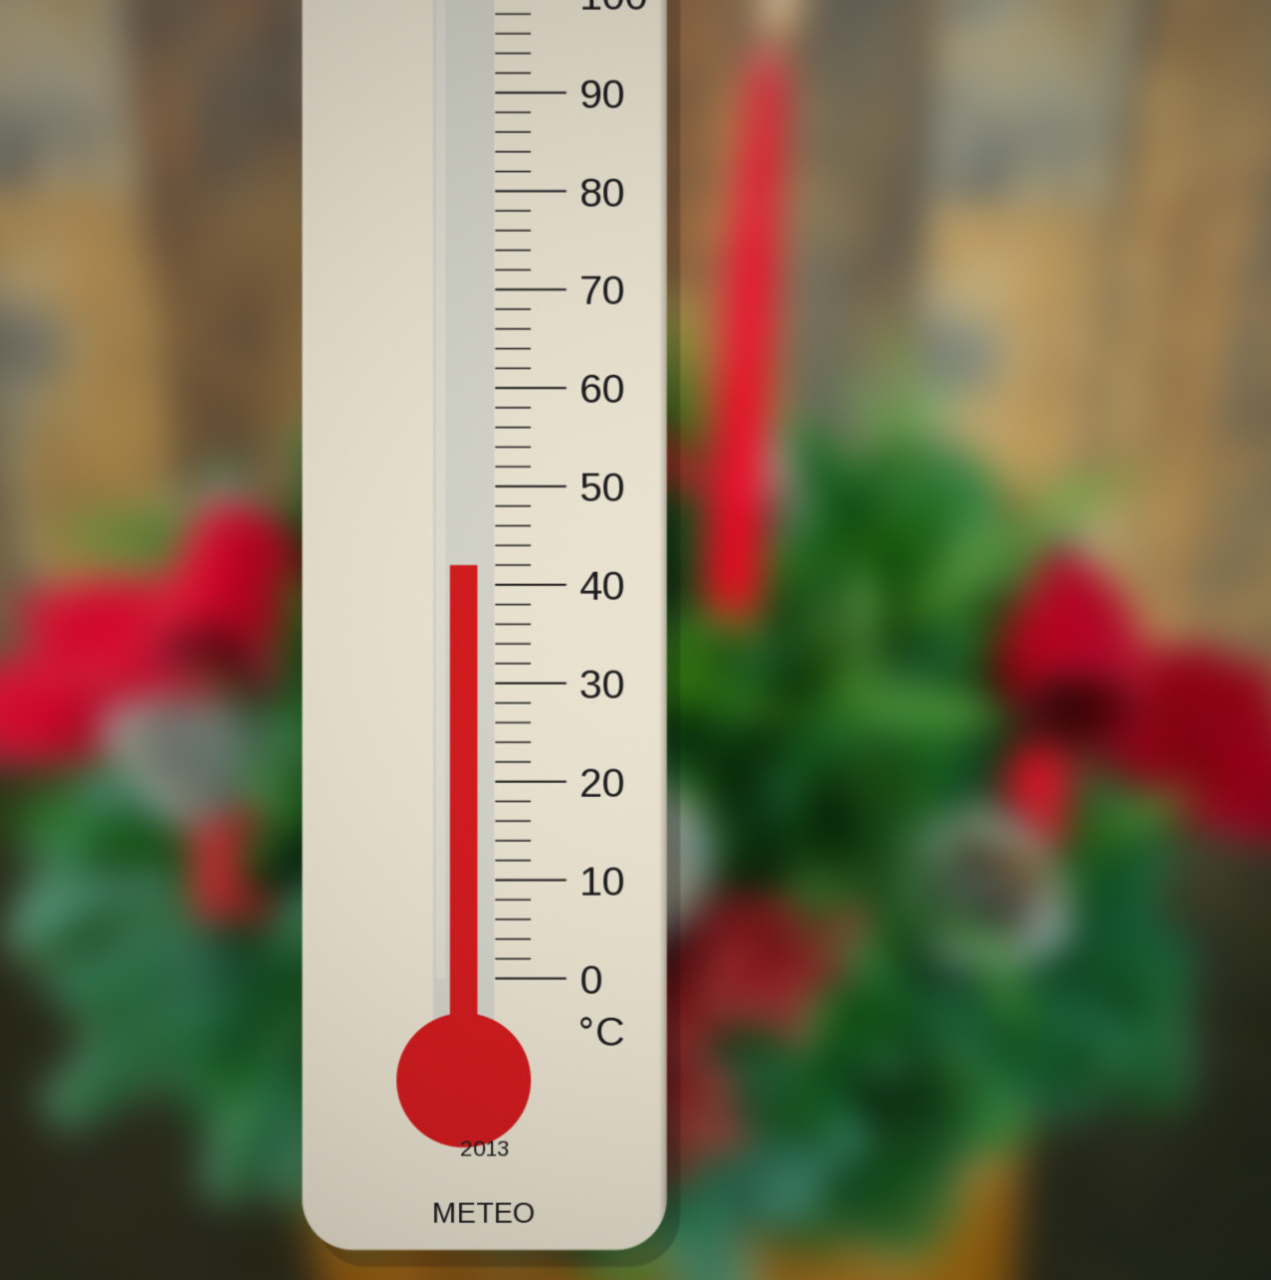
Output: value=42 unit=°C
